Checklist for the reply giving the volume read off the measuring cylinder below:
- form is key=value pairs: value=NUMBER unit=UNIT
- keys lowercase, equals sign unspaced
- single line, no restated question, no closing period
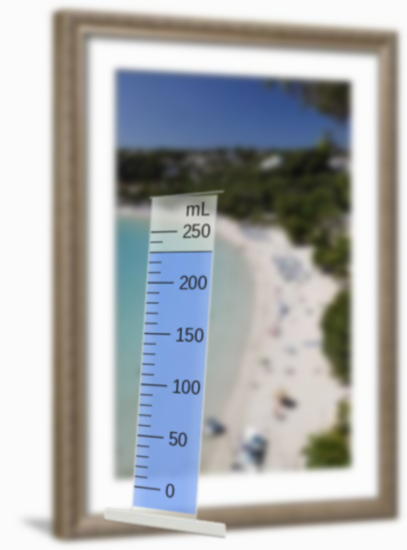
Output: value=230 unit=mL
